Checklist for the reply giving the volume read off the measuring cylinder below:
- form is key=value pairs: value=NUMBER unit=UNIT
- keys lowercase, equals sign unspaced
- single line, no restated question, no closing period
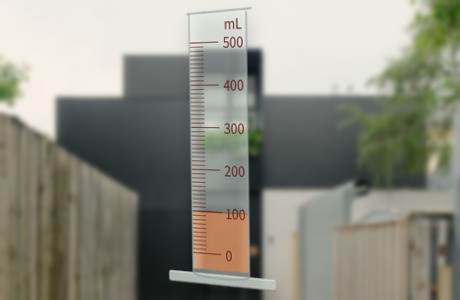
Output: value=100 unit=mL
